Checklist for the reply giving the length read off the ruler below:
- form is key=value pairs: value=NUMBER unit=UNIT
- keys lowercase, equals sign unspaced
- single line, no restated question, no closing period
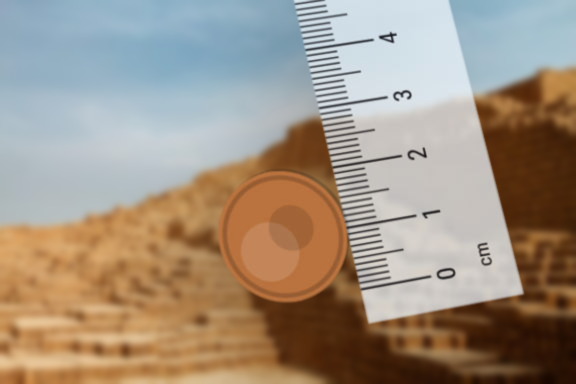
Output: value=2.1 unit=cm
